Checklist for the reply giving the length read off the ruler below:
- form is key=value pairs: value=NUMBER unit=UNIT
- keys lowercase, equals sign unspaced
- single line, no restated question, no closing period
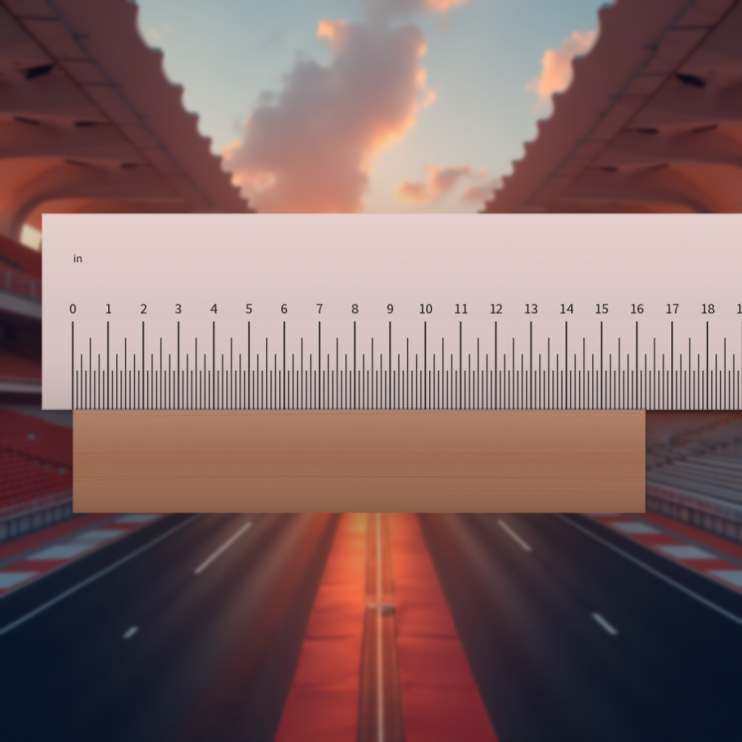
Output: value=16.25 unit=in
